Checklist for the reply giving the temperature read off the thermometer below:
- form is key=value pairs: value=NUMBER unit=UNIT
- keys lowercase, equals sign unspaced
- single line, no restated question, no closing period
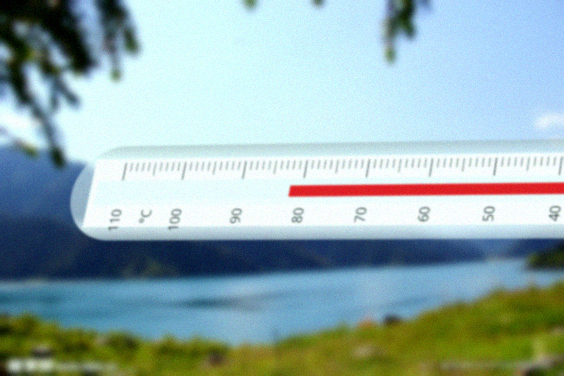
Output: value=82 unit=°C
